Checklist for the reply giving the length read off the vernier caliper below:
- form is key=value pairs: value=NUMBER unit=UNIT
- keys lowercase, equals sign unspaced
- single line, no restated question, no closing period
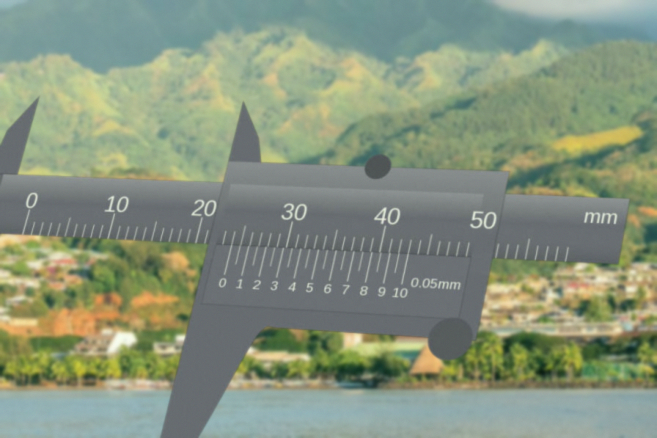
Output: value=24.0 unit=mm
